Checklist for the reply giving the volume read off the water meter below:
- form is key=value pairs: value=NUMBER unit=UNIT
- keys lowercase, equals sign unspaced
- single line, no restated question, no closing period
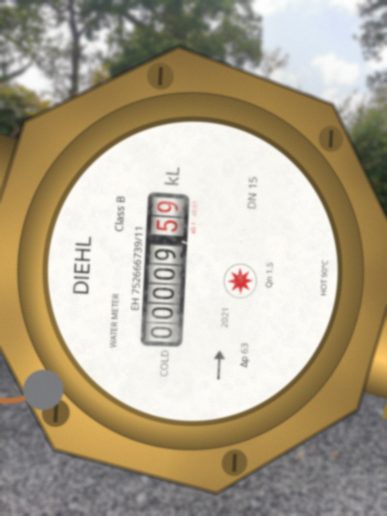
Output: value=9.59 unit=kL
